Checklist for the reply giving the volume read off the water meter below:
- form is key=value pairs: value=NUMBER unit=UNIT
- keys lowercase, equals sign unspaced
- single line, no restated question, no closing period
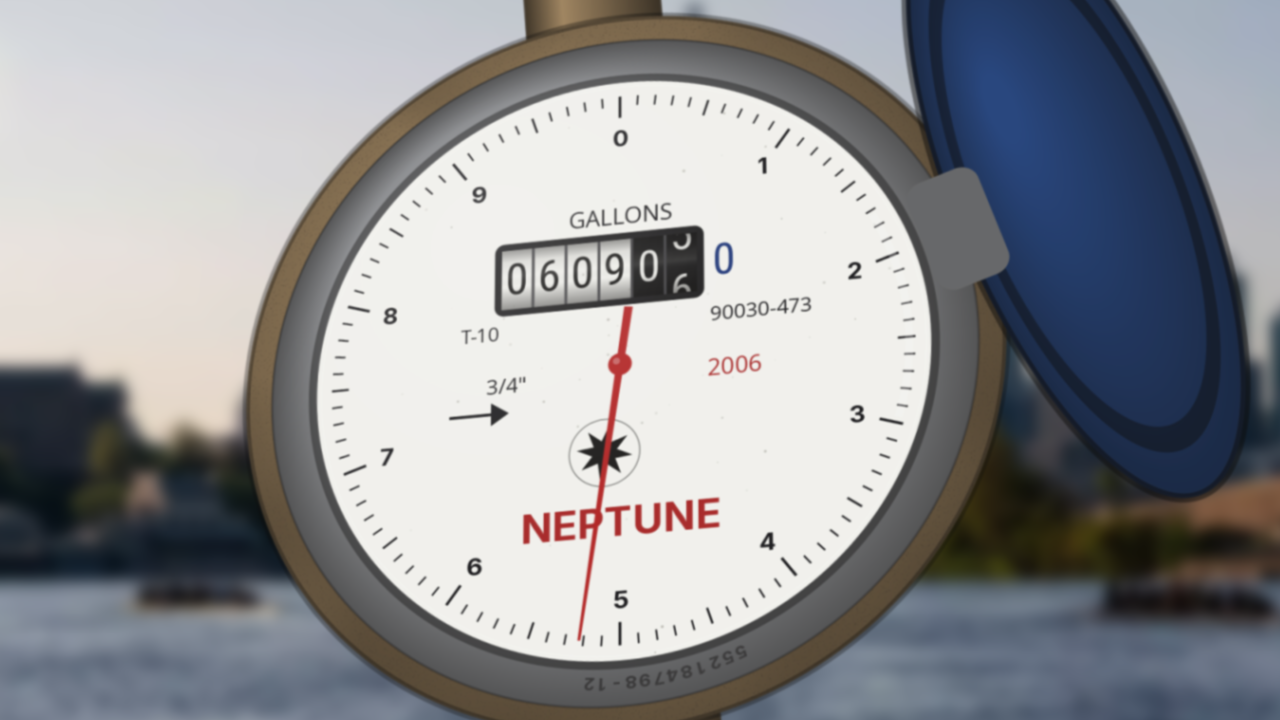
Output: value=609055.2 unit=gal
